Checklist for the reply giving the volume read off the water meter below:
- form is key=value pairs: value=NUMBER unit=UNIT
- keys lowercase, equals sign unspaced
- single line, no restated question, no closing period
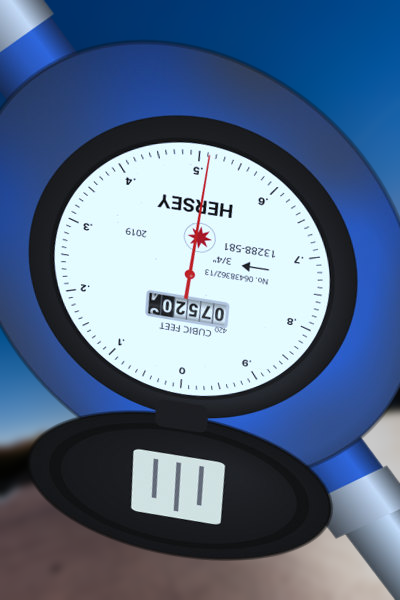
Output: value=75203.51 unit=ft³
